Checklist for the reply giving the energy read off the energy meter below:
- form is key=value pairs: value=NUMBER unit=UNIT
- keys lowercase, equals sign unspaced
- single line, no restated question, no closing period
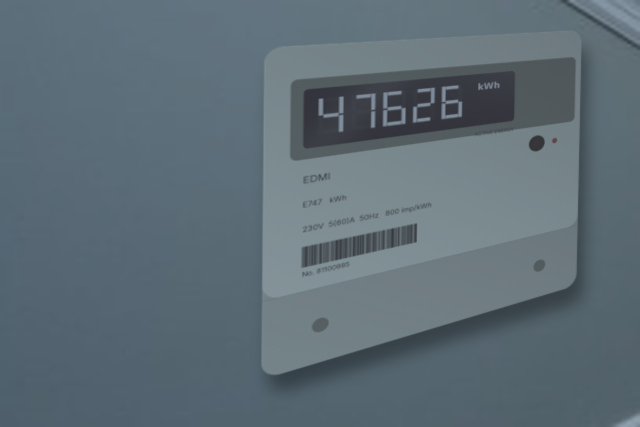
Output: value=47626 unit=kWh
